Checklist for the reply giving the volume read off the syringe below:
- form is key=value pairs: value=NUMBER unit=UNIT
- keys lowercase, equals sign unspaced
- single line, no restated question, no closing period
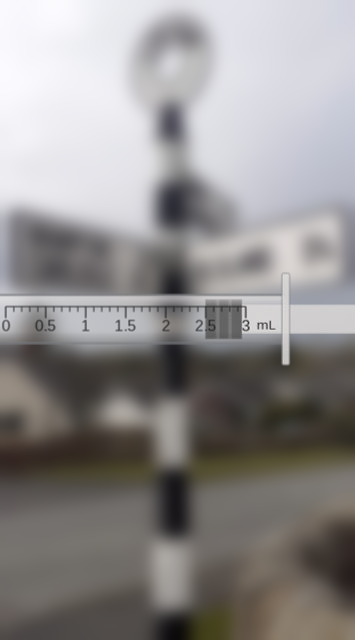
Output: value=2.5 unit=mL
